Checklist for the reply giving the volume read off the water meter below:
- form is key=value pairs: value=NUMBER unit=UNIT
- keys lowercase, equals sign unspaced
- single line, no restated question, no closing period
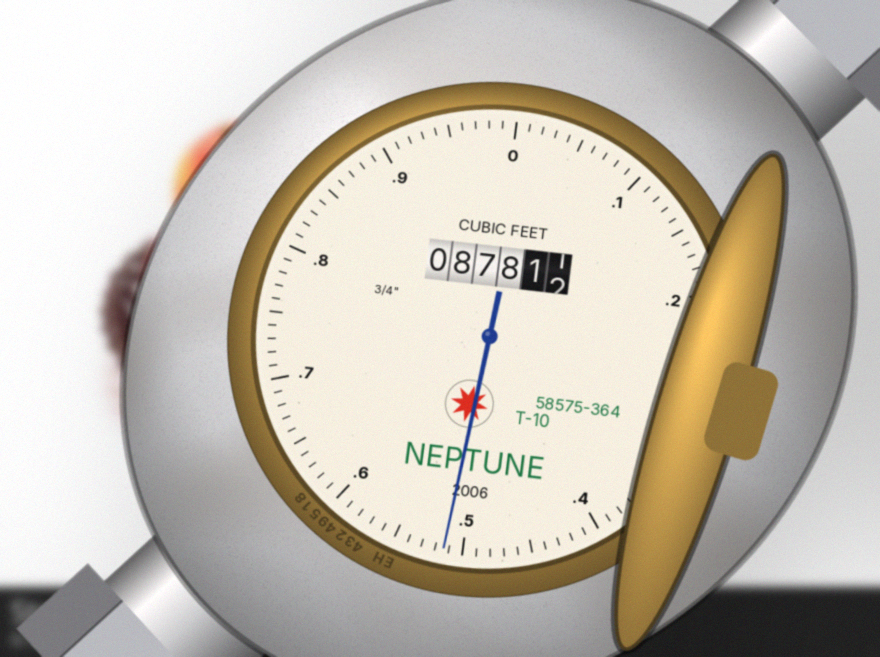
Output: value=87811.51 unit=ft³
